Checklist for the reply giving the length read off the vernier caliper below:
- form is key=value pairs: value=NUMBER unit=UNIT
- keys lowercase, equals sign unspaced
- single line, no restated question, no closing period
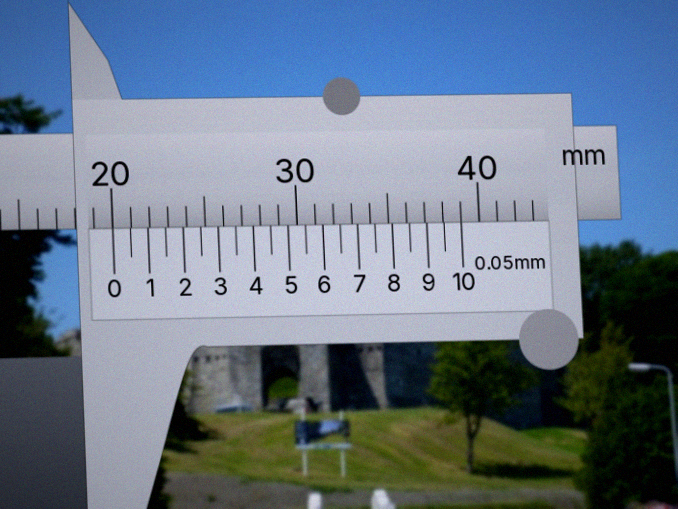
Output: value=20.0 unit=mm
